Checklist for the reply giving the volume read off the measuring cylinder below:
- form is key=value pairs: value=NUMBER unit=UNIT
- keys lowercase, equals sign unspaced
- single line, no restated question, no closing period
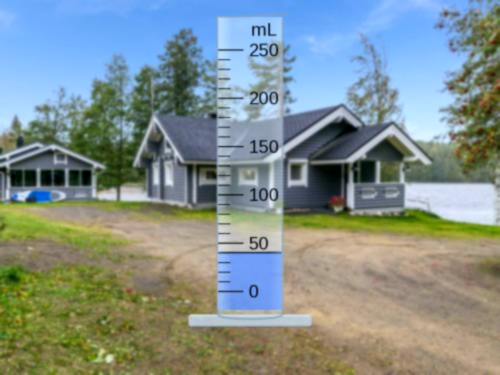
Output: value=40 unit=mL
